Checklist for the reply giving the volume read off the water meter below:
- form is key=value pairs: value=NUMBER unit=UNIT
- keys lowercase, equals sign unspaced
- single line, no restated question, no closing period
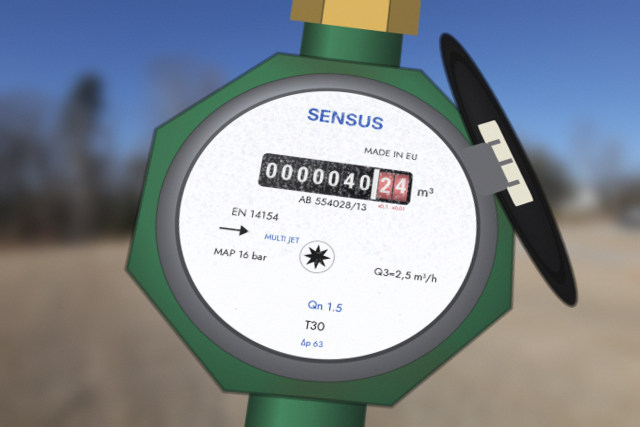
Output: value=40.24 unit=m³
